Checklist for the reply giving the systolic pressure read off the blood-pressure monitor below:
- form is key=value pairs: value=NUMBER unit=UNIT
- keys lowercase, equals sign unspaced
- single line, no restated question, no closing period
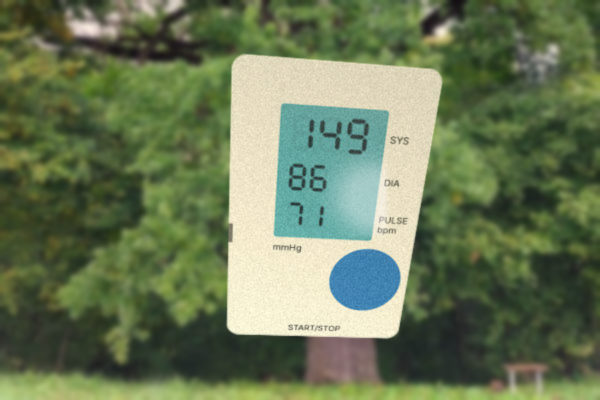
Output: value=149 unit=mmHg
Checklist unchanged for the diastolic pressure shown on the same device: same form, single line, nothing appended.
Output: value=86 unit=mmHg
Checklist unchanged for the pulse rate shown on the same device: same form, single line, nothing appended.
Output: value=71 unit=bpm
